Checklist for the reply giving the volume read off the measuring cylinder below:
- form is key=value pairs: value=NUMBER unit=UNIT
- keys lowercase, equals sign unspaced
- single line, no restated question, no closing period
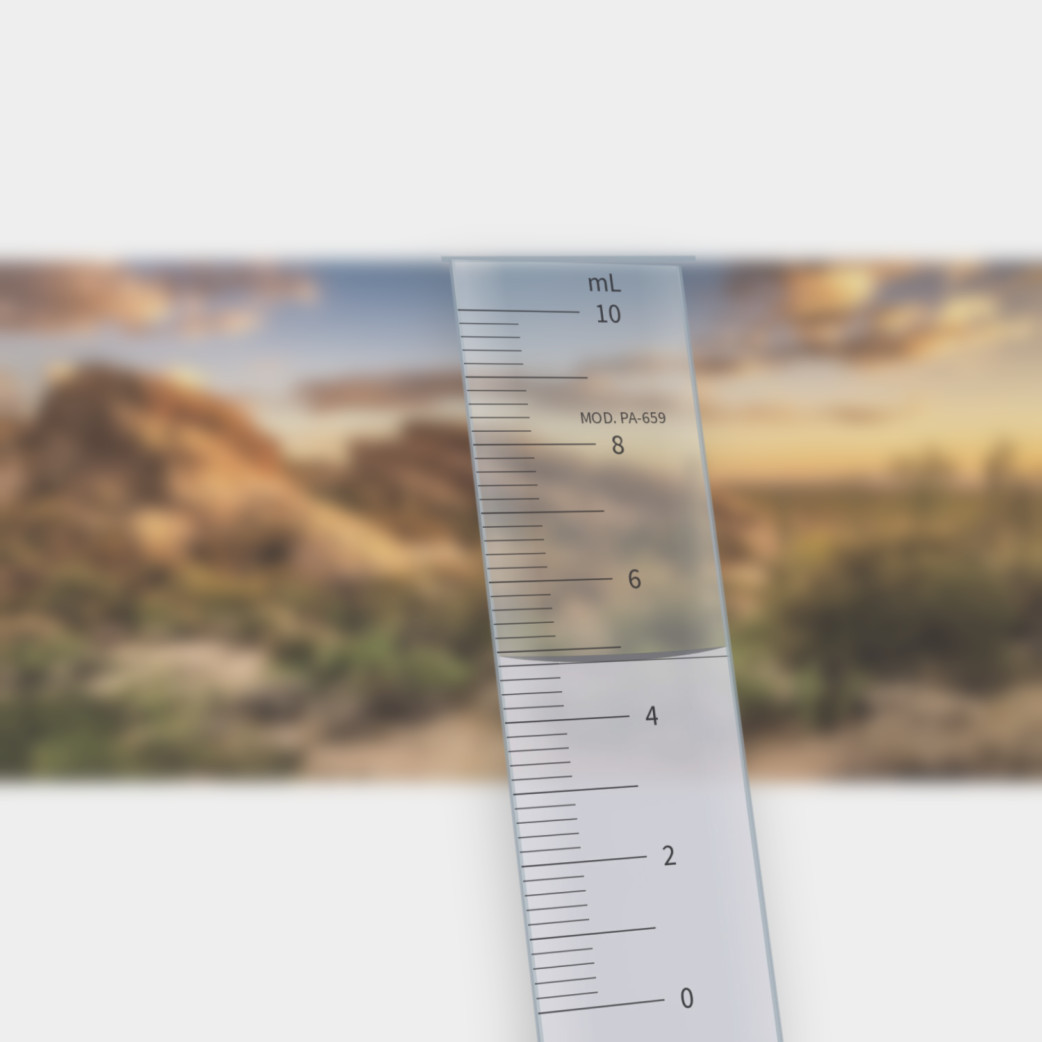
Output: value=4.8 unit=mL
